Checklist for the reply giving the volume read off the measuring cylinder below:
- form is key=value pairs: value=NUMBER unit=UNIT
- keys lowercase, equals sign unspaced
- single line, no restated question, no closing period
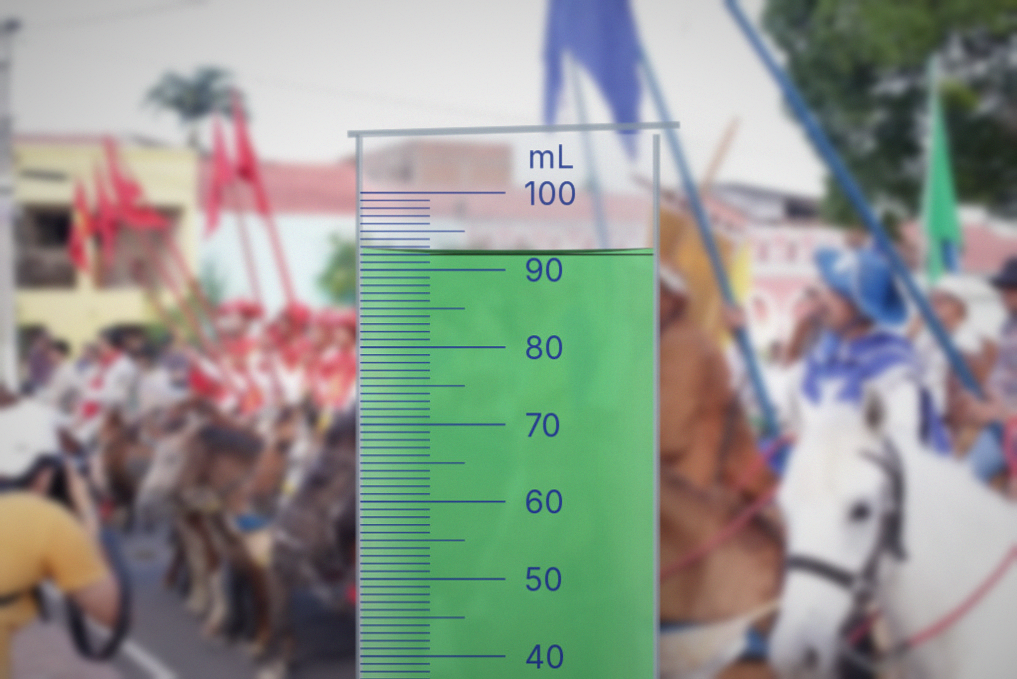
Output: value=92 unit=mL
